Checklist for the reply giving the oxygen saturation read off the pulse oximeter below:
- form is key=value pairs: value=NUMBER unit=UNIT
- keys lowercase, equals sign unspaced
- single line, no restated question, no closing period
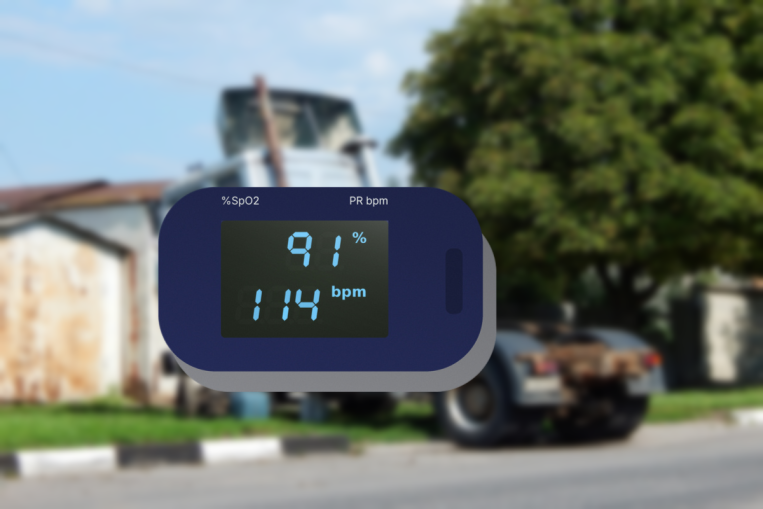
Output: value=91 unit=%
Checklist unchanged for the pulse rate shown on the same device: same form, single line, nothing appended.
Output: value=114 unit=bpm
